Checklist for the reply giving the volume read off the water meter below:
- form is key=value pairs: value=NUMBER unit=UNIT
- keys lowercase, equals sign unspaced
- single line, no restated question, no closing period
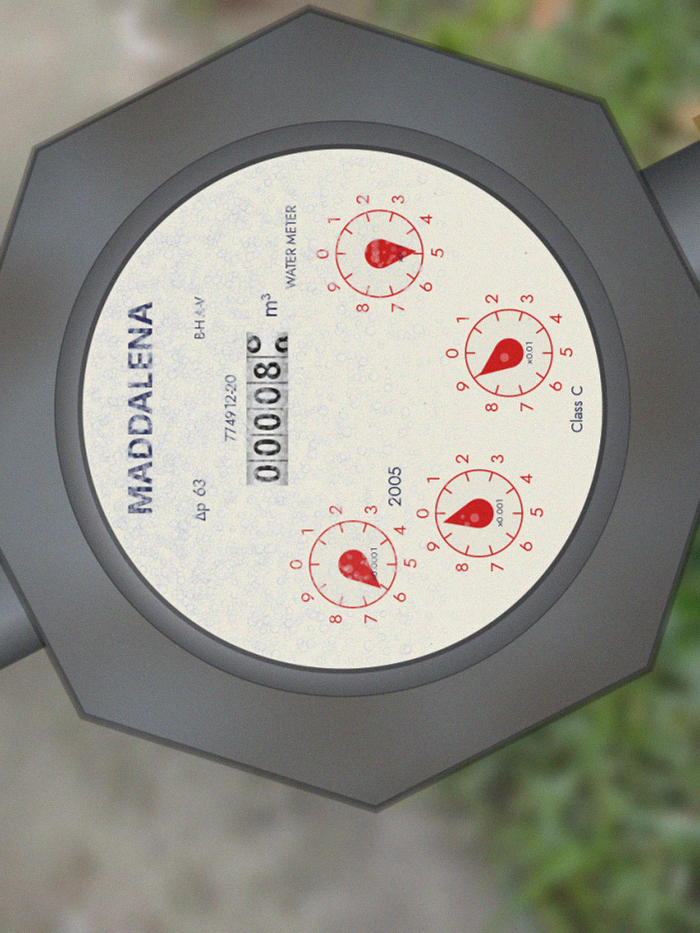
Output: value=88.4896 unit=m³
